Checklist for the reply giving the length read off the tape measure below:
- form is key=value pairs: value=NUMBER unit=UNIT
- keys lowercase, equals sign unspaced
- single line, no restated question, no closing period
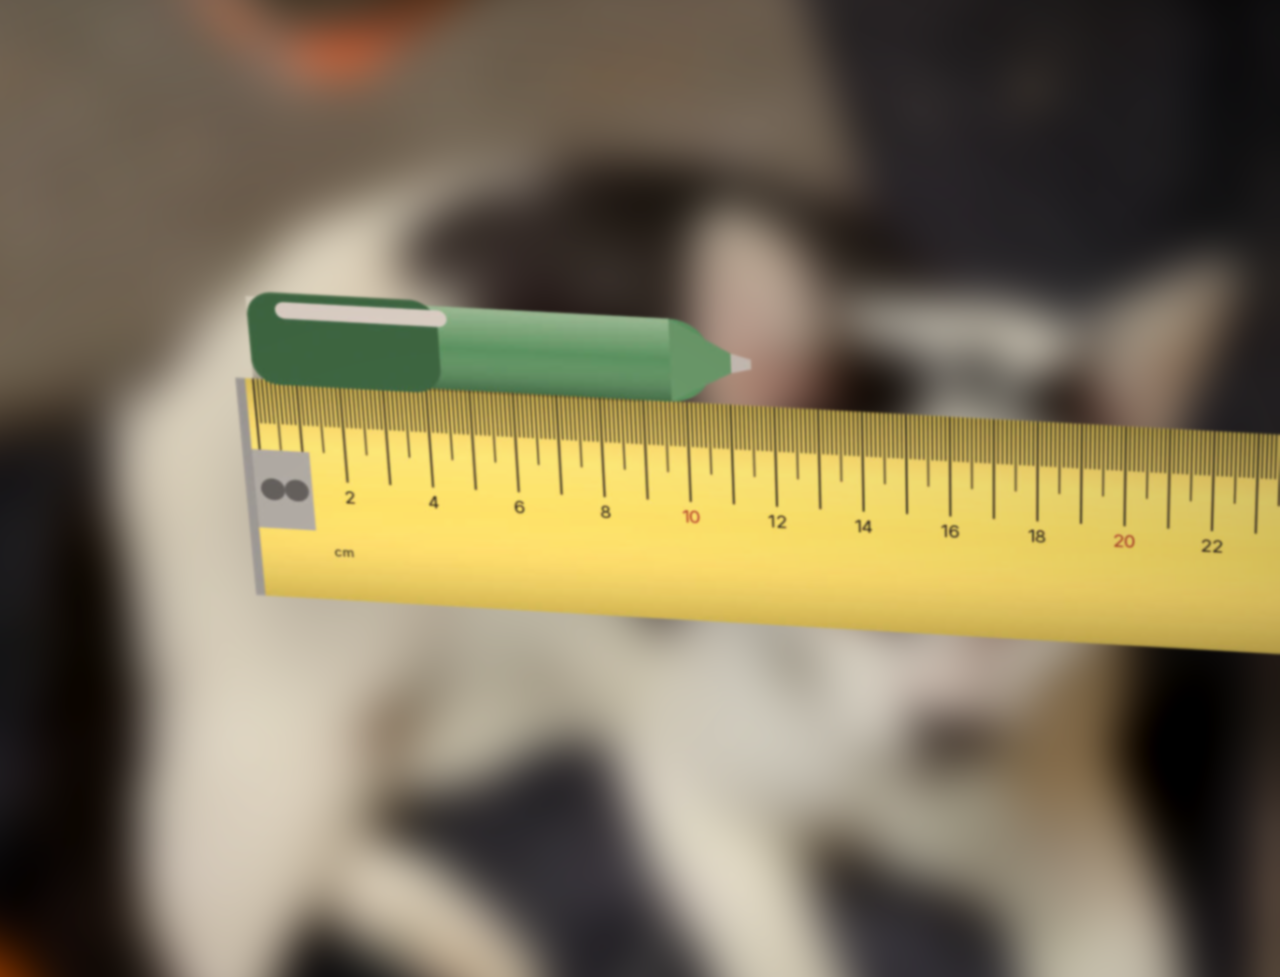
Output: value=11.5 unit=cm
